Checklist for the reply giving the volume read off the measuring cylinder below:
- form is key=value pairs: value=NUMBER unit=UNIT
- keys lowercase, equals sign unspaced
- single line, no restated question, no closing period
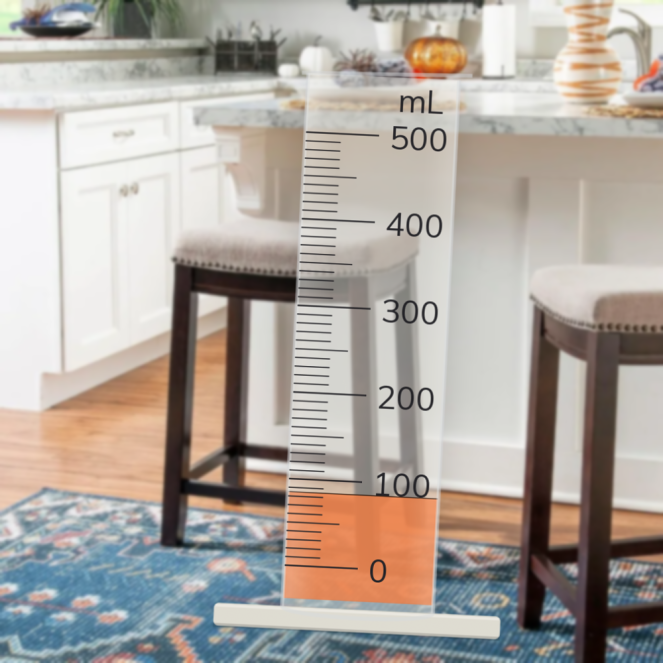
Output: value=85 unit=mL
